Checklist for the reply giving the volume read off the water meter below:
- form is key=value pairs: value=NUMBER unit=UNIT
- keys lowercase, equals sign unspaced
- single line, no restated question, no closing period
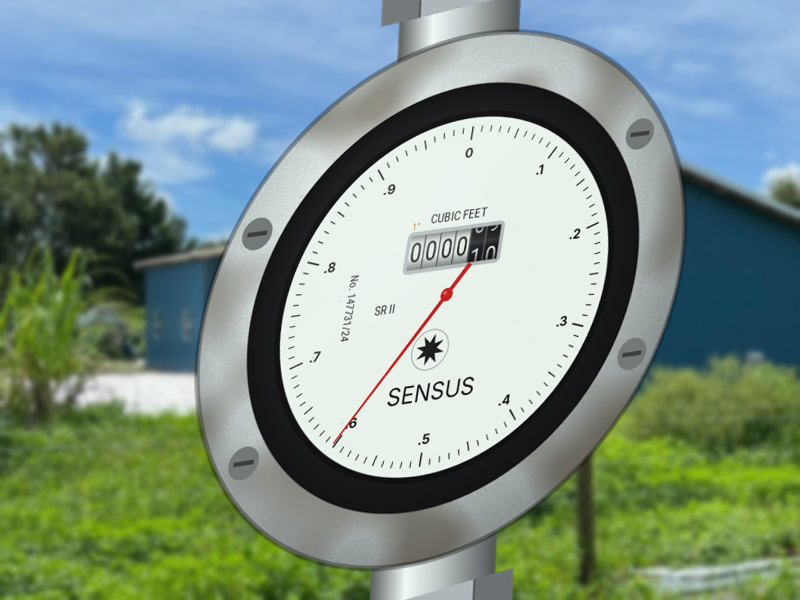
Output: value=9.60 unit=ft³
